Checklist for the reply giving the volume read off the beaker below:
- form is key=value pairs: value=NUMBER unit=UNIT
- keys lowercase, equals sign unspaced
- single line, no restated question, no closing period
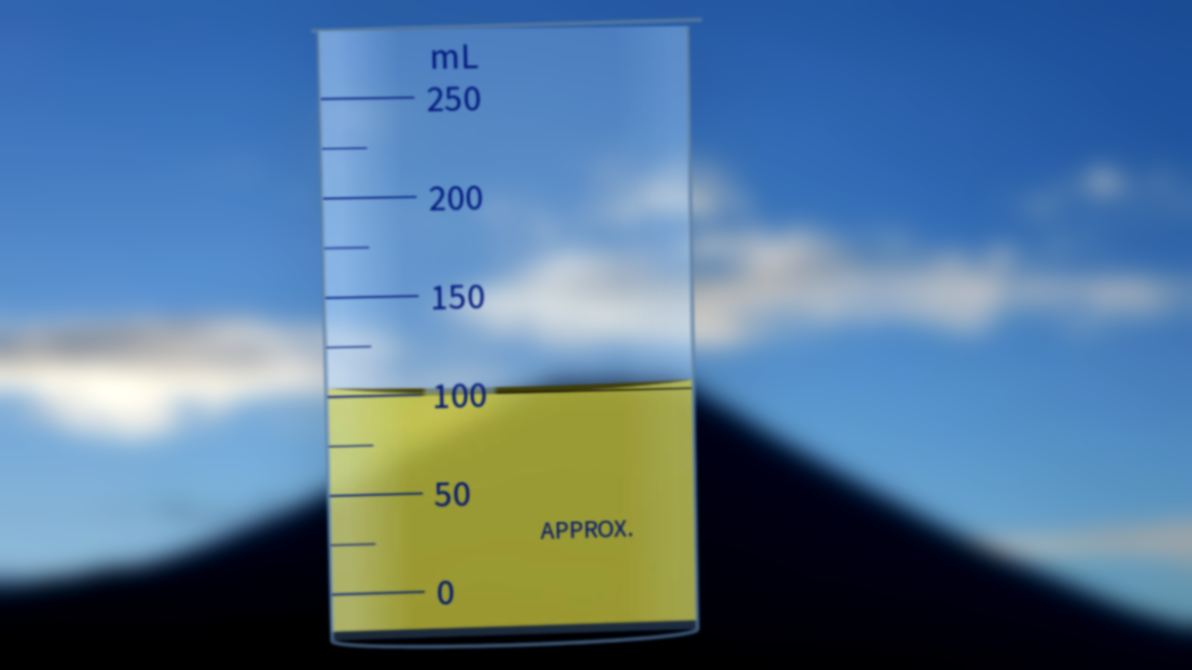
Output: value=100 unit=mL
